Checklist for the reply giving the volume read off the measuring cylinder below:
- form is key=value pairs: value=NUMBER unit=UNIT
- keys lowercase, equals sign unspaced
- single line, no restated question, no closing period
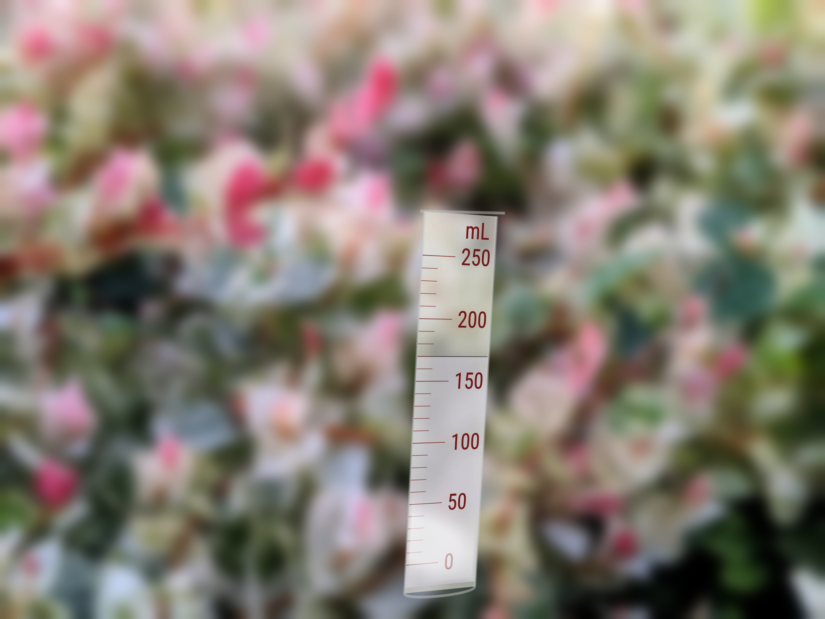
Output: value=170 unit=mL
